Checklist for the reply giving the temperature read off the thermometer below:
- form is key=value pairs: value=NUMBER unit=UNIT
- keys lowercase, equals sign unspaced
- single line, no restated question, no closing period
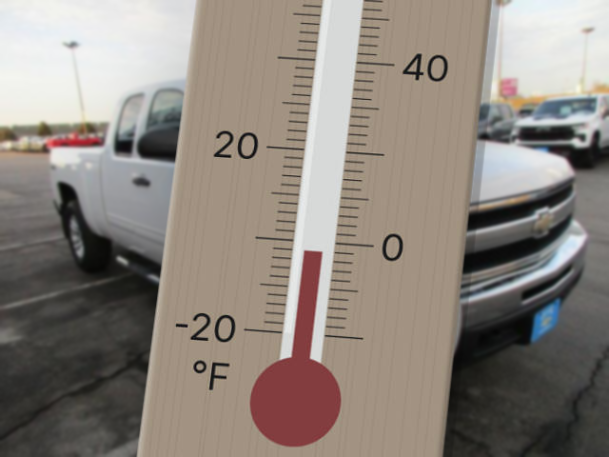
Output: value=-2 unit=°F
